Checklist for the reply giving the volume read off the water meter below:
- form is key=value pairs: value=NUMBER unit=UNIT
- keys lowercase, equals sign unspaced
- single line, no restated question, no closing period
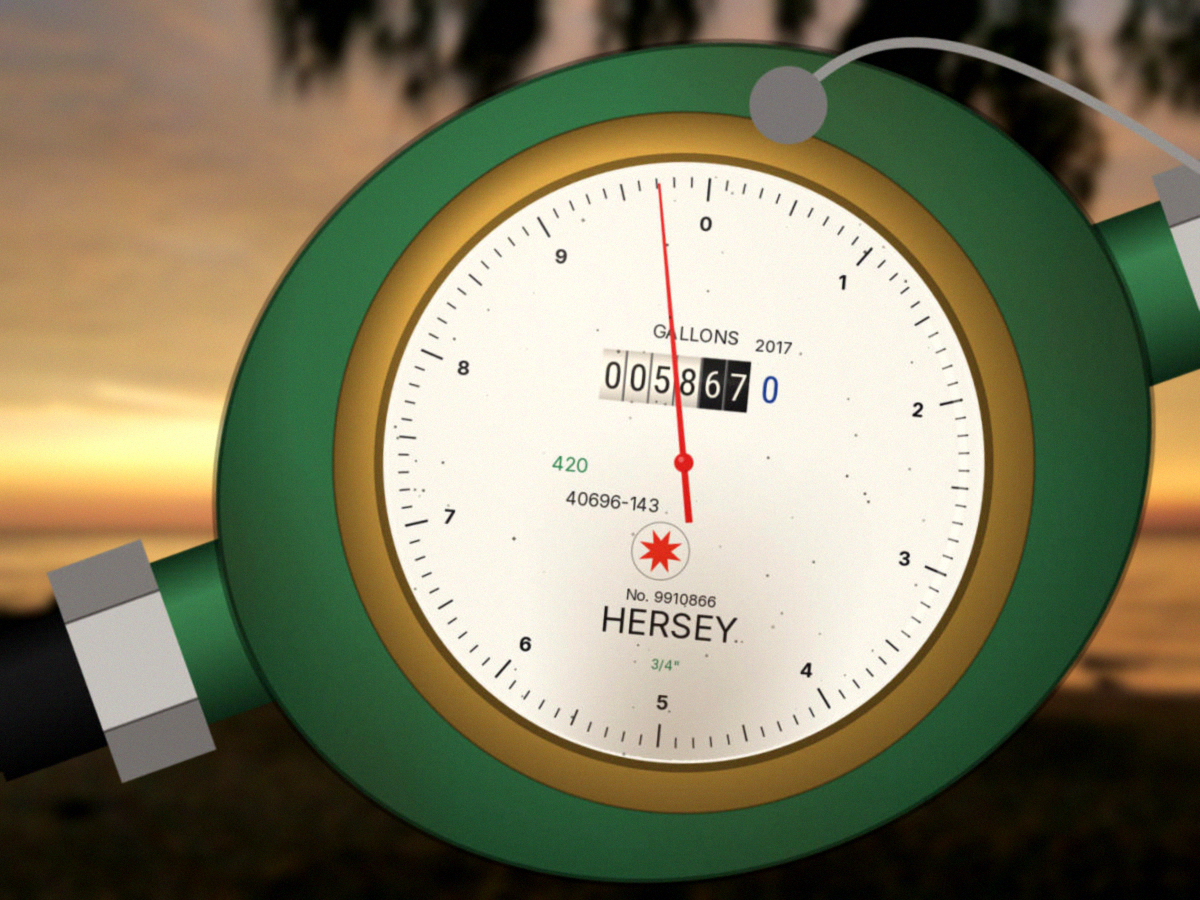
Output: value=58669.7 unit=gal
